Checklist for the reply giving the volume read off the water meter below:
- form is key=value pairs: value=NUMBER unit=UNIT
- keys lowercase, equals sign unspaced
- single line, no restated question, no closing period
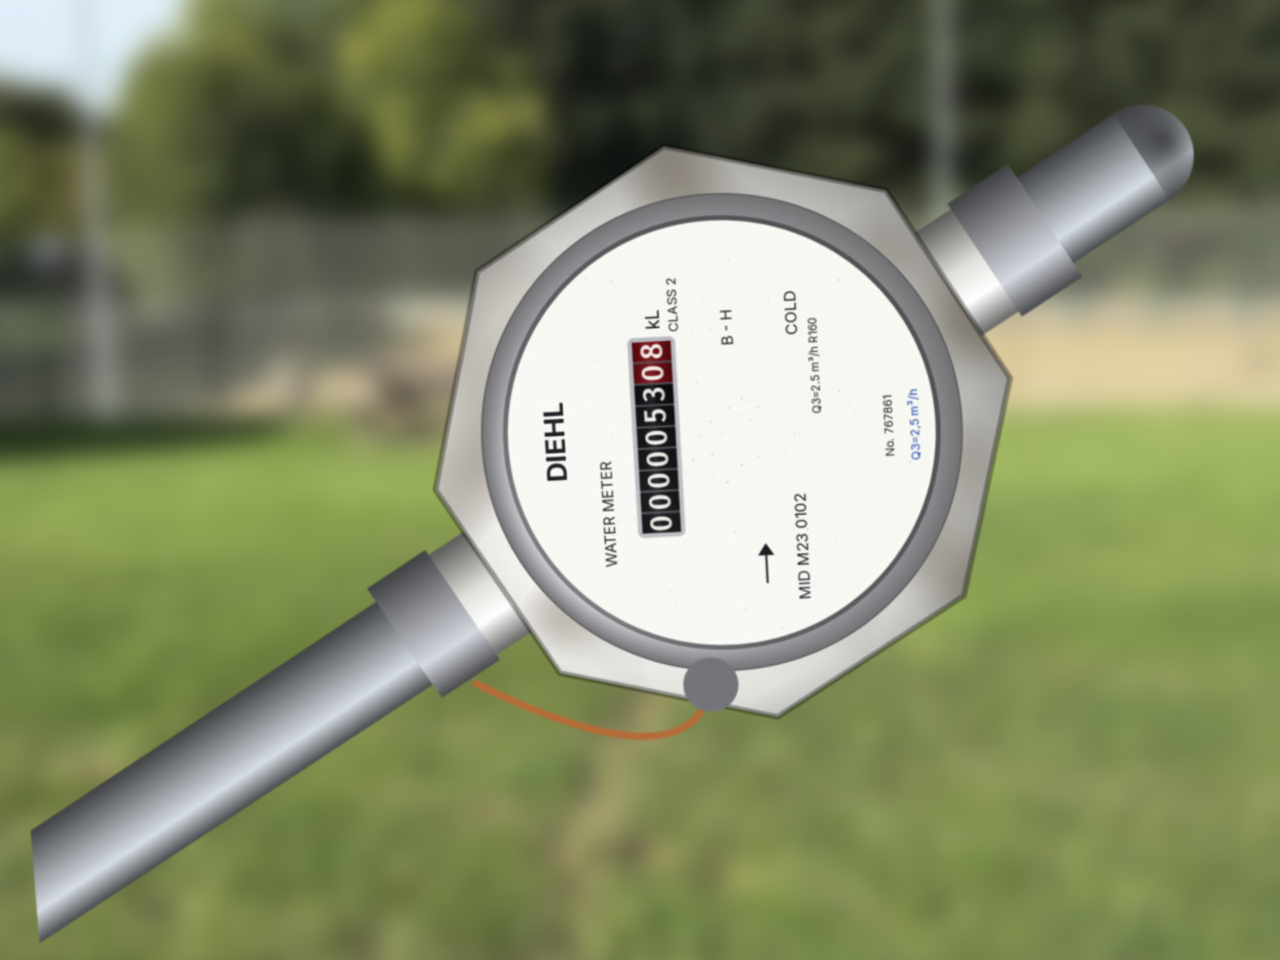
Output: value=53.08 unit=kL
